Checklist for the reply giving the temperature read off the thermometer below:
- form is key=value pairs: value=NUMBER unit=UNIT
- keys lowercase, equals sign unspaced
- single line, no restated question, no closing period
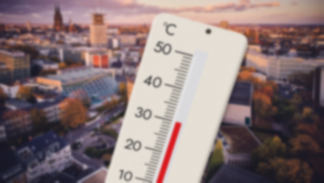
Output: value=30 unit=°C
